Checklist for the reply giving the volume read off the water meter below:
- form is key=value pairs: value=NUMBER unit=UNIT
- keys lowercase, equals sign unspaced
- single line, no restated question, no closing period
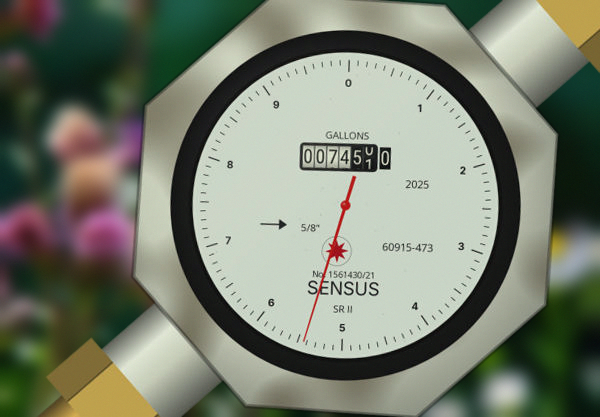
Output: value=74505.4 unit=gal
